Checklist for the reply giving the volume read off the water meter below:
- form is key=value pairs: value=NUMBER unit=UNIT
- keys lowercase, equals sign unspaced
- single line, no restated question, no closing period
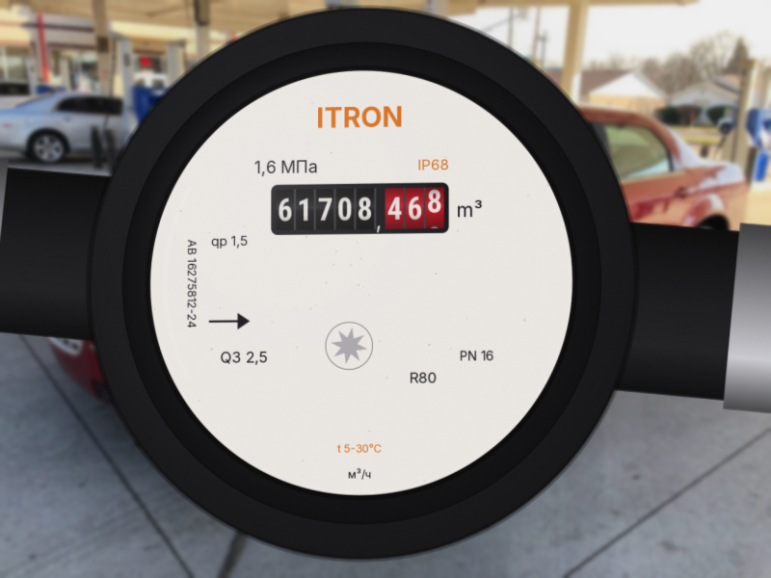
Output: value=61708.468 unit=m³
